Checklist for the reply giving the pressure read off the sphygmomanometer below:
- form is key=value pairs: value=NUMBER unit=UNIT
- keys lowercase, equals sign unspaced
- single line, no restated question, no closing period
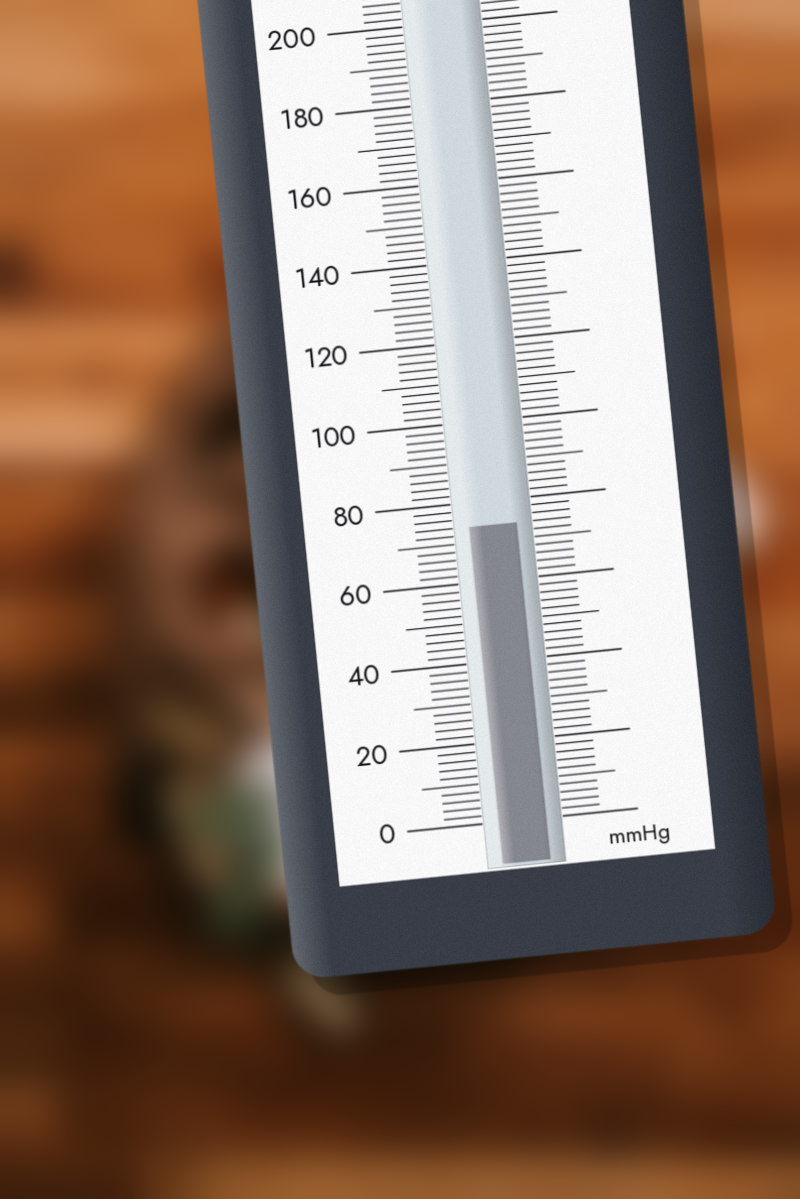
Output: value=74 unit=mmHg
